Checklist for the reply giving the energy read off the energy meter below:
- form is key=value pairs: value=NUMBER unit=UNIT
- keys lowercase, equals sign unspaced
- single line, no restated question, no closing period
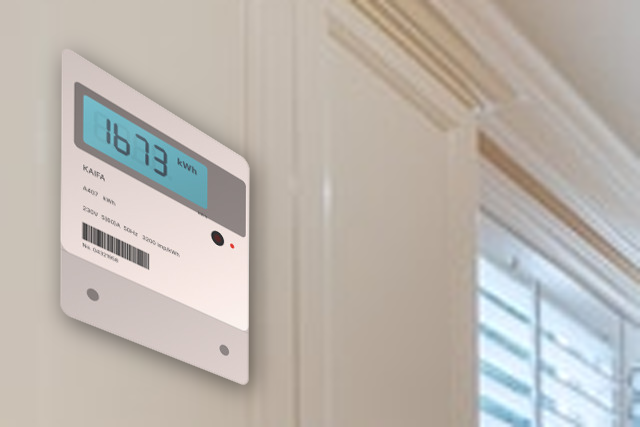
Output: value=1673 unit=kWh
